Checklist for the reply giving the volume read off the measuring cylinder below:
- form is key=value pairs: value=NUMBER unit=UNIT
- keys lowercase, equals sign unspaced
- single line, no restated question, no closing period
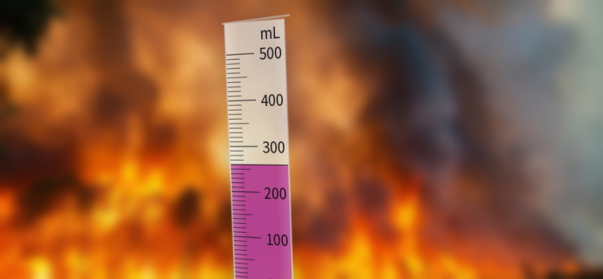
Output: value=260 unit=mL
